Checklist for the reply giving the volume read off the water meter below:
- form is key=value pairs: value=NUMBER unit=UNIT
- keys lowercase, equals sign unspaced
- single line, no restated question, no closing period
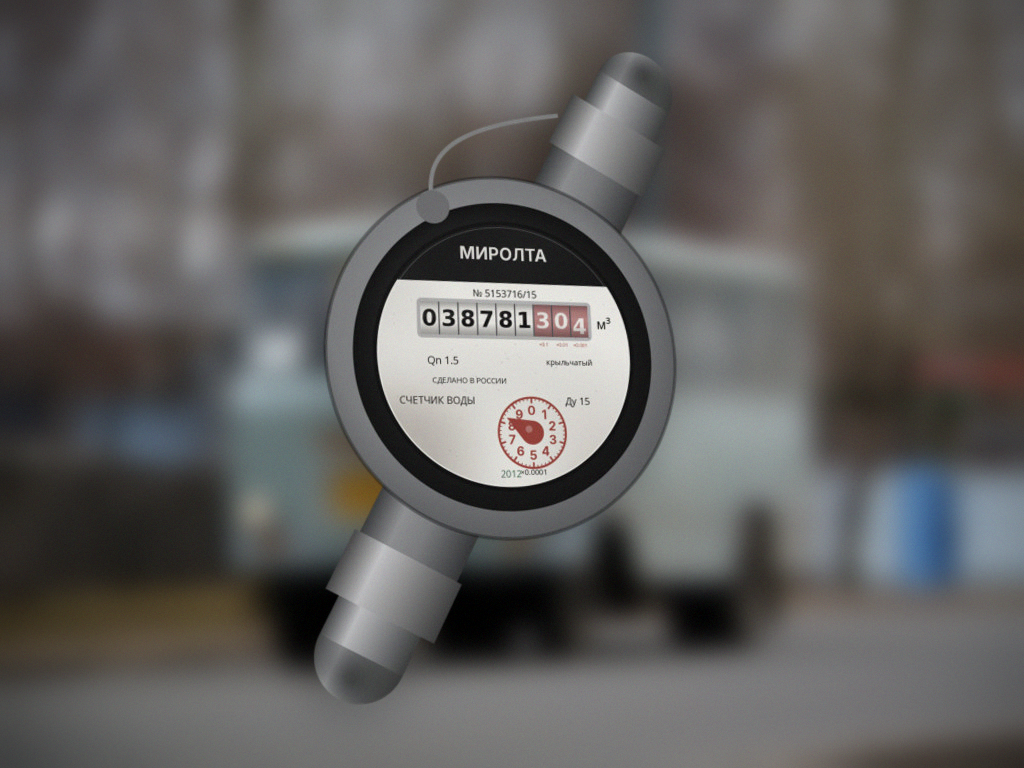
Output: value=38781.3038 unit=m³
